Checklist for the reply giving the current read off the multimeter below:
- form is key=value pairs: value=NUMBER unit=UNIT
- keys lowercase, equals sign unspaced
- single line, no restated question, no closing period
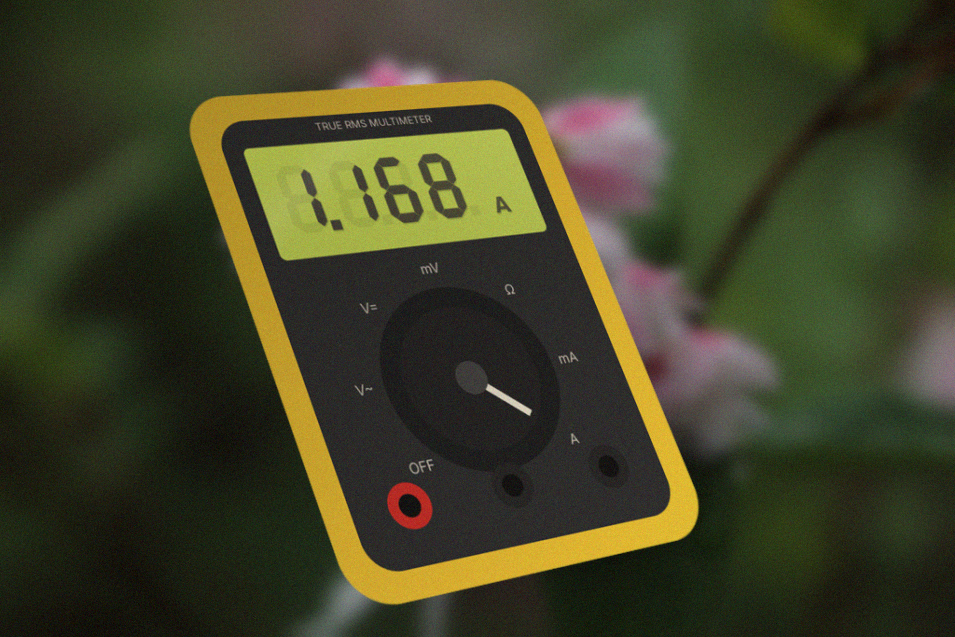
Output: value=1.168 unit=A
